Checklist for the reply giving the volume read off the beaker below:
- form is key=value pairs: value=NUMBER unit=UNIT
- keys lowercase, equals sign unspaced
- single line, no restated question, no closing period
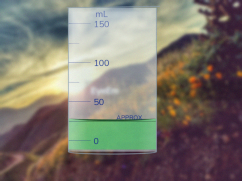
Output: value=25 unit=mL
